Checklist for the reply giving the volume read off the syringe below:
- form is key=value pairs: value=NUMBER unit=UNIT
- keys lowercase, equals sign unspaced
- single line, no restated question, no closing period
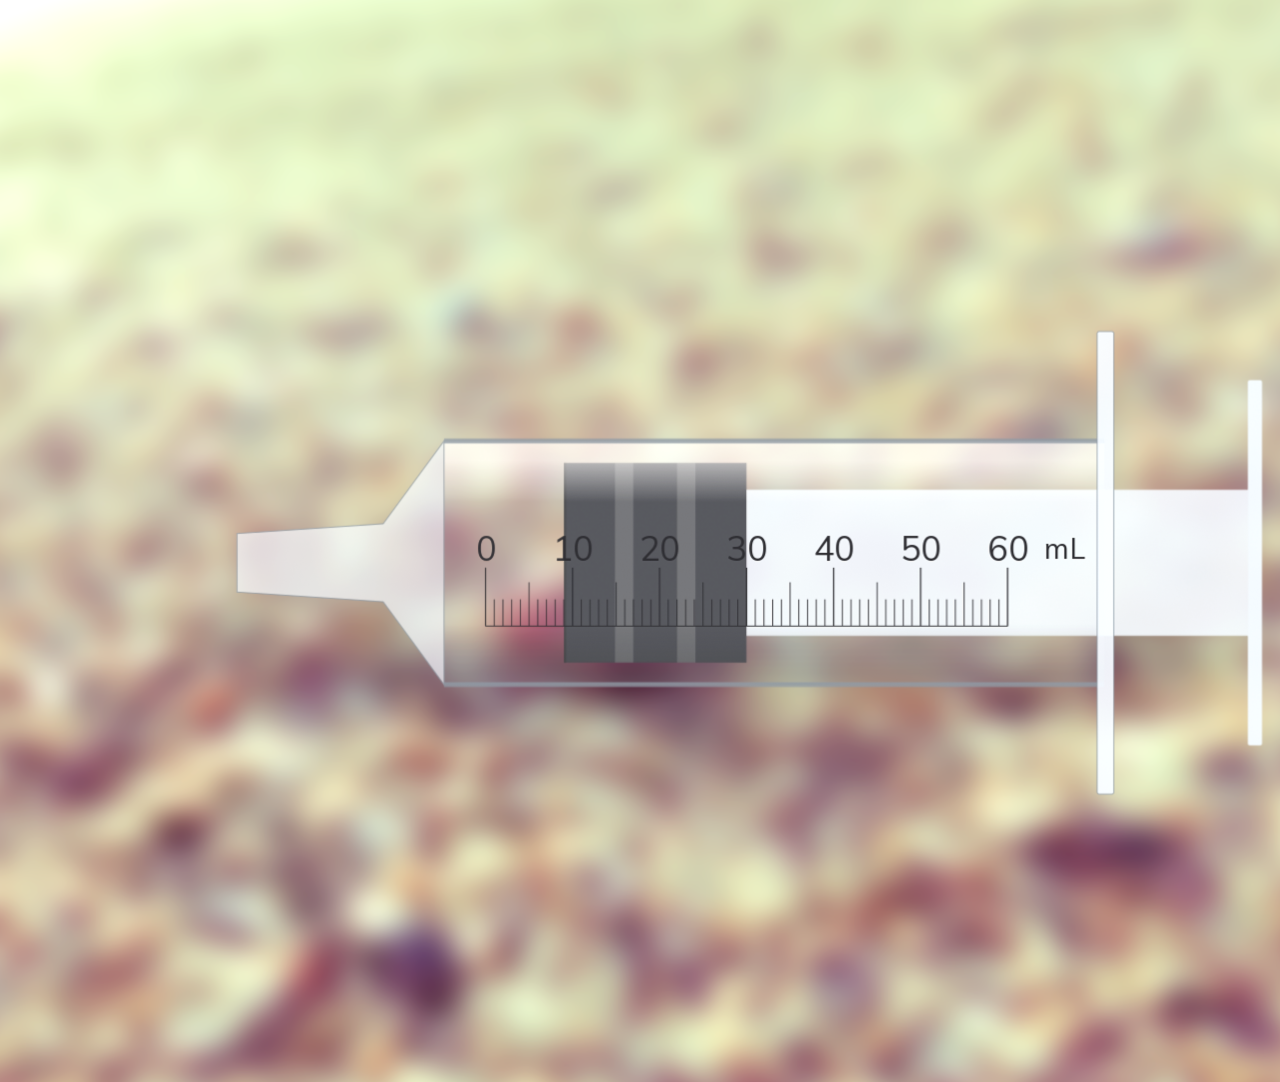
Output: value=9 unit=mL
